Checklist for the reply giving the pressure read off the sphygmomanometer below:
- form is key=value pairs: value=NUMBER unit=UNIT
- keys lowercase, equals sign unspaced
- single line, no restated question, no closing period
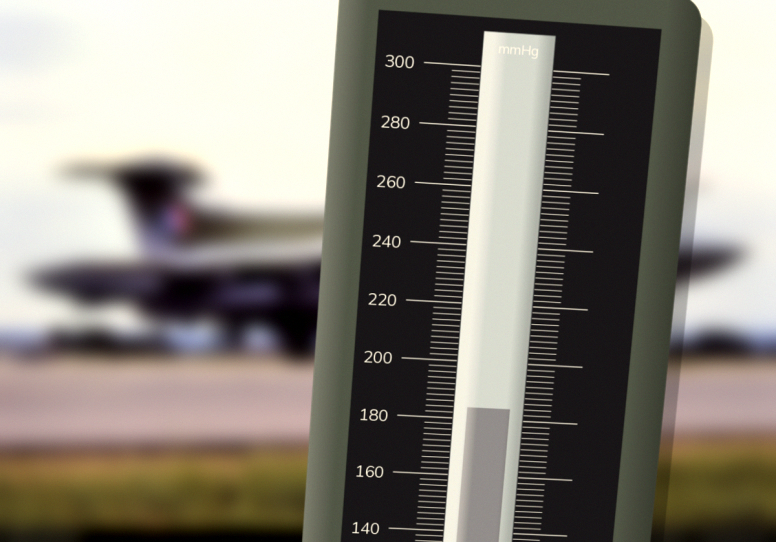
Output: value=184 unit=mmHg
